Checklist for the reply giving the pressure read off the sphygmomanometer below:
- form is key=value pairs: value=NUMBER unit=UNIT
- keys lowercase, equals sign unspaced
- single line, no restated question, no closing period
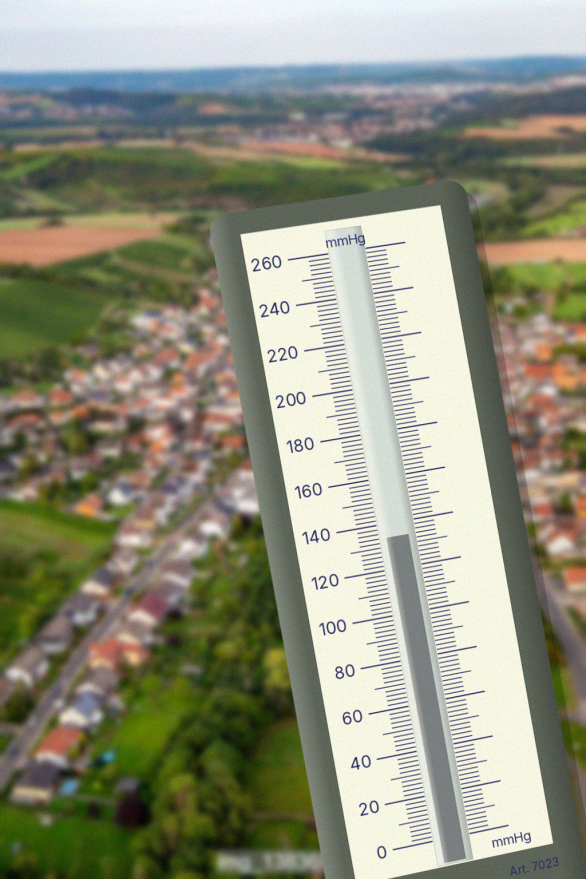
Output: value=134 unit=mmHg
